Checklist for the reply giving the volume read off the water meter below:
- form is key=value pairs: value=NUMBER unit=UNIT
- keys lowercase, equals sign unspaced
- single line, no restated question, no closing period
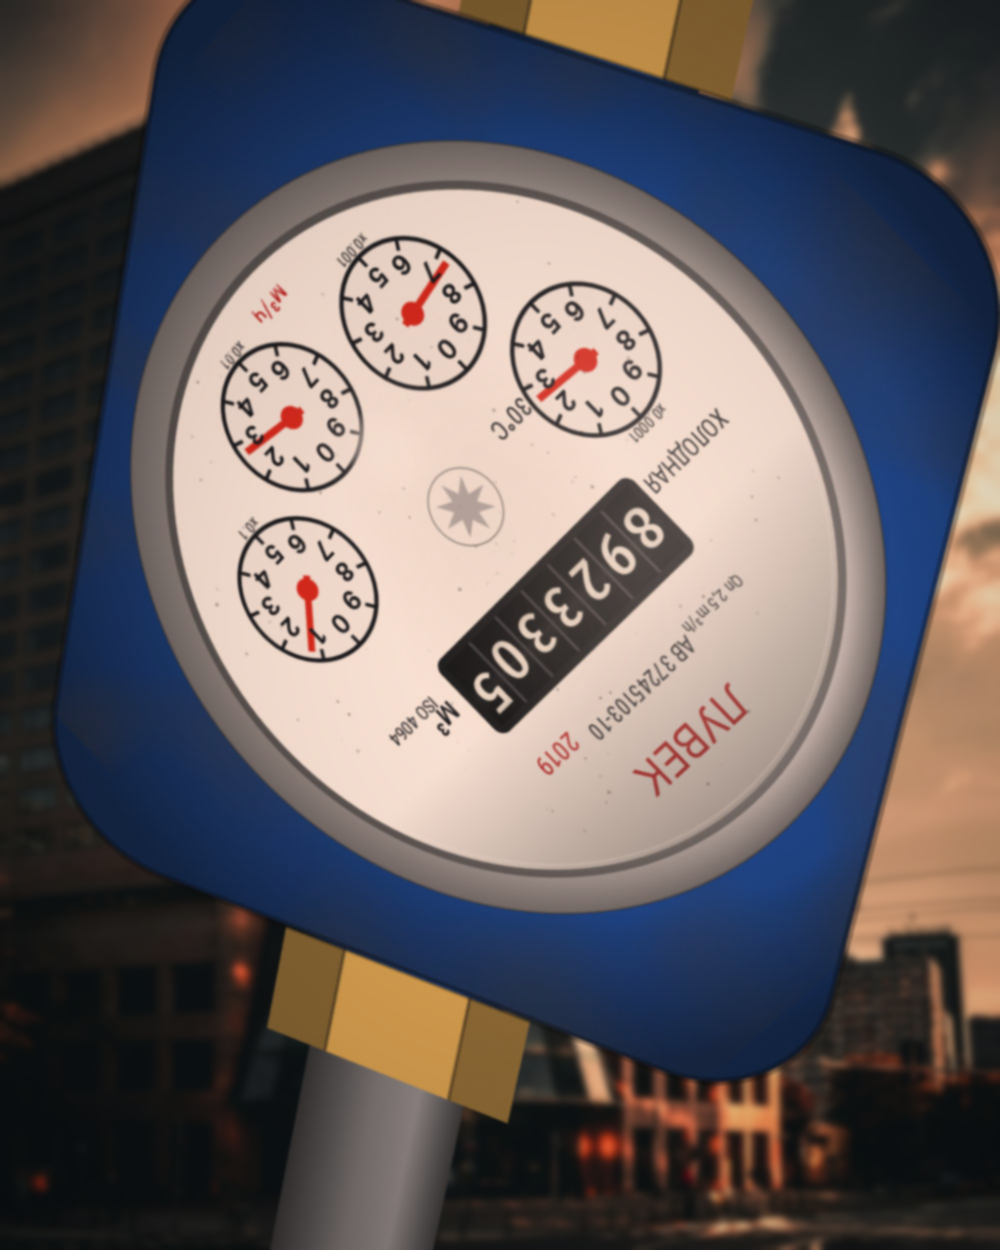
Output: value=8923305.1272 unit=m³
